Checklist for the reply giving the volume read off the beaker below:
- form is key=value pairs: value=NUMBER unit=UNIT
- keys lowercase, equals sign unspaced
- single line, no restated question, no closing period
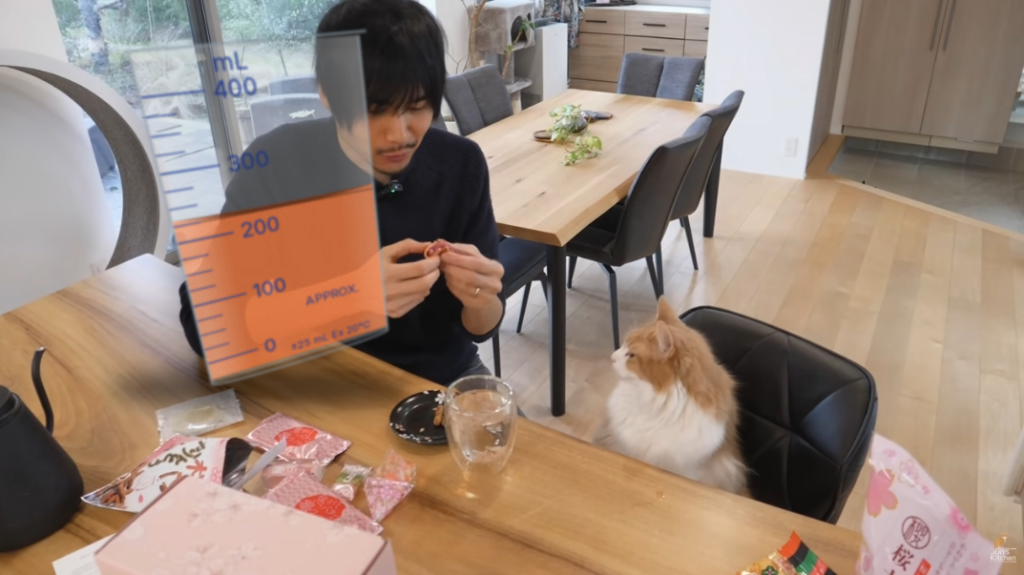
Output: value=225 unit=mL
